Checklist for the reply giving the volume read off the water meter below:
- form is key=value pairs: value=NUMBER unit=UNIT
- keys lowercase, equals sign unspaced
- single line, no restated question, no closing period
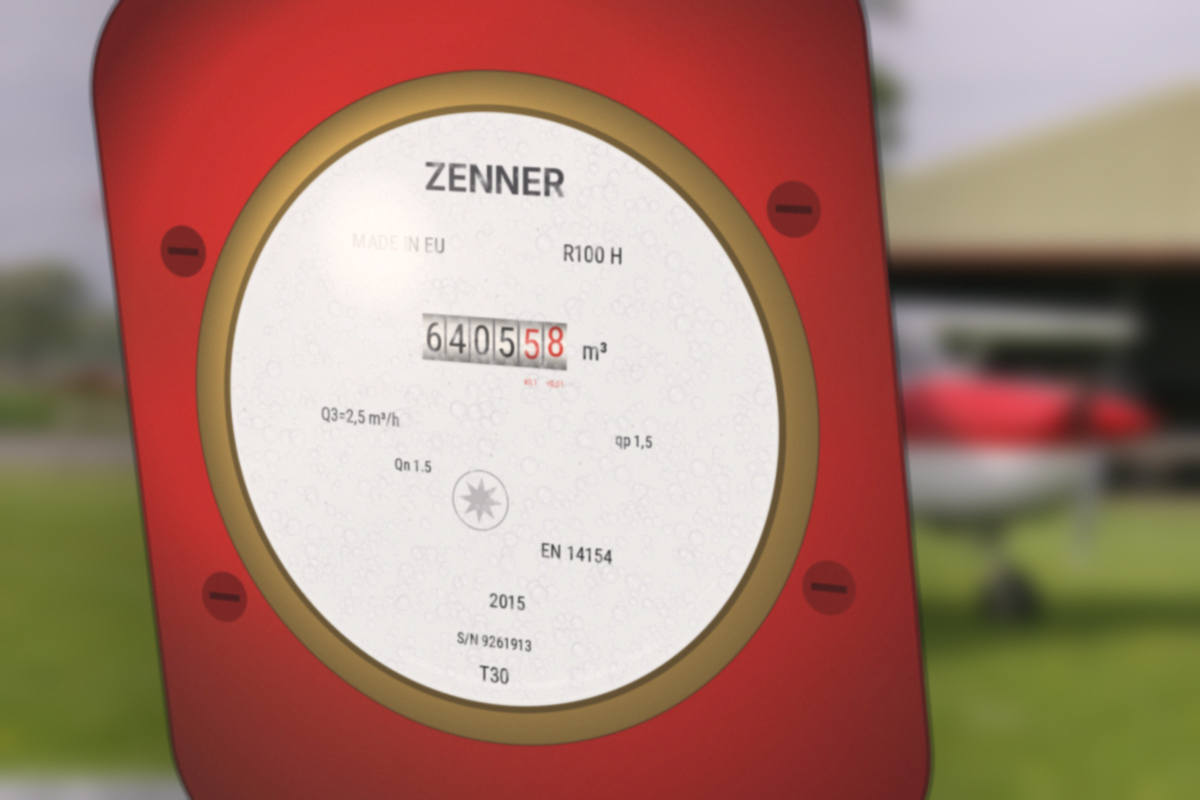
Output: value=6405.58 unit=m³
